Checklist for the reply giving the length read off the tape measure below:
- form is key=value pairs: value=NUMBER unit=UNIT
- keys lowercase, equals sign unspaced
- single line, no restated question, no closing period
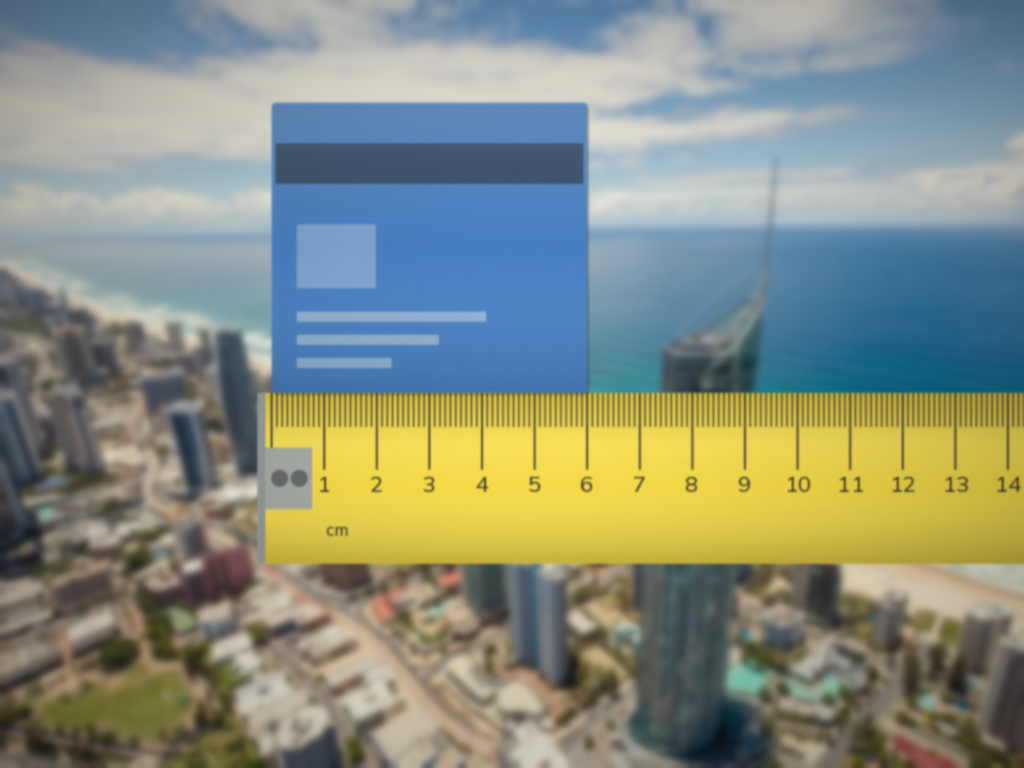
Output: value=6 unit=cm
